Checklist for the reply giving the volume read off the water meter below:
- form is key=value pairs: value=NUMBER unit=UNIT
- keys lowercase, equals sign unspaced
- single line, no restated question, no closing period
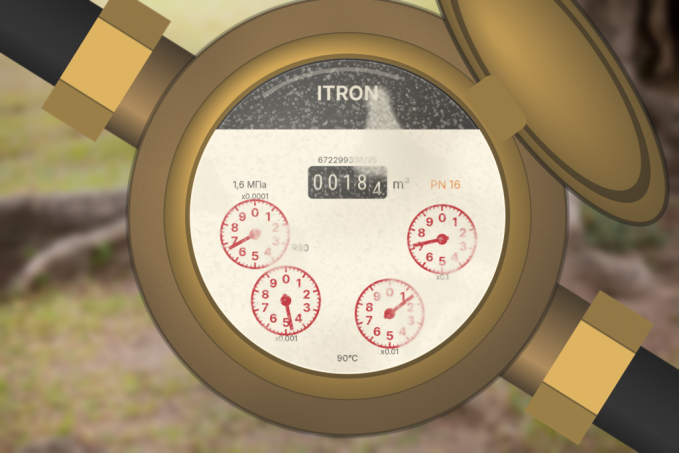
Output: value=183.7146 unit=m³
